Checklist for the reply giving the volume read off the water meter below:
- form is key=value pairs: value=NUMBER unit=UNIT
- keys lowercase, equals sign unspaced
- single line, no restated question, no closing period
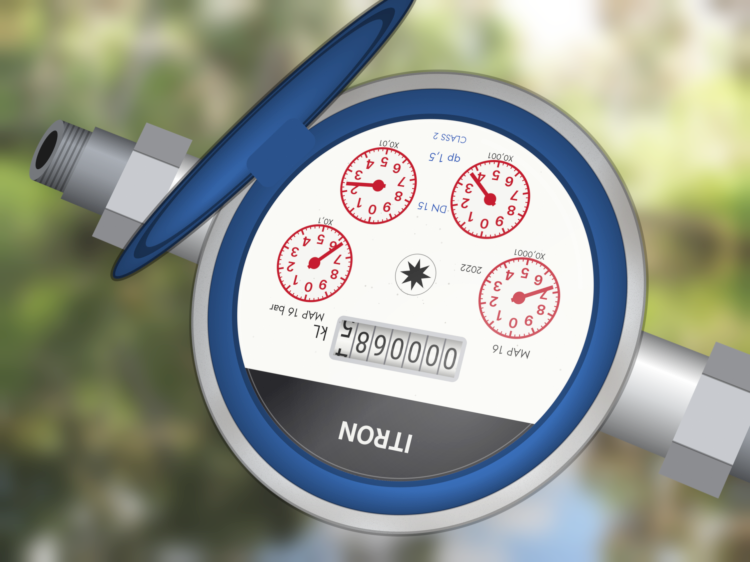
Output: value=684.6236 unit=kL
